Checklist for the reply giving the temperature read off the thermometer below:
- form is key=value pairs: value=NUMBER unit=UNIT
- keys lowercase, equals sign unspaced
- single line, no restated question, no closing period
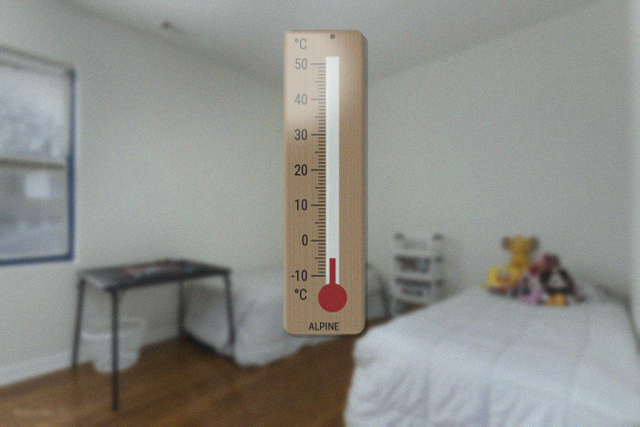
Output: value=-5 unit=°C
